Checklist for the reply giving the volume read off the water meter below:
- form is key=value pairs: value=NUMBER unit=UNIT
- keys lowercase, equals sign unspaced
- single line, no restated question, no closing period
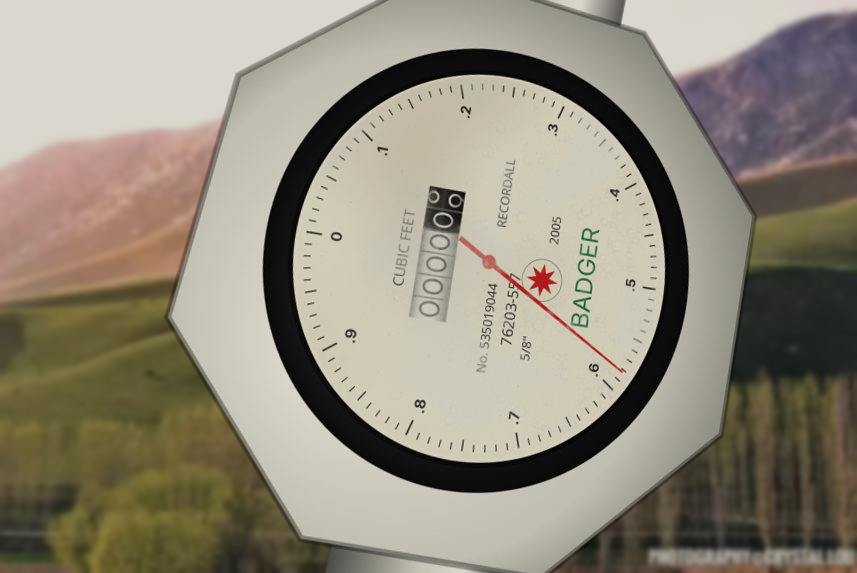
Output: value=8.58 unit=ft³
